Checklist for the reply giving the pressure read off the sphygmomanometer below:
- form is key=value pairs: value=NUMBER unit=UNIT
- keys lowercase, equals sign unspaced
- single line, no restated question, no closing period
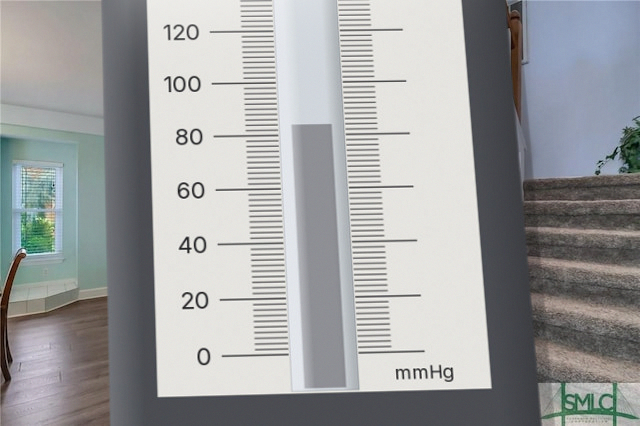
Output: value=84 unit=mmHg
